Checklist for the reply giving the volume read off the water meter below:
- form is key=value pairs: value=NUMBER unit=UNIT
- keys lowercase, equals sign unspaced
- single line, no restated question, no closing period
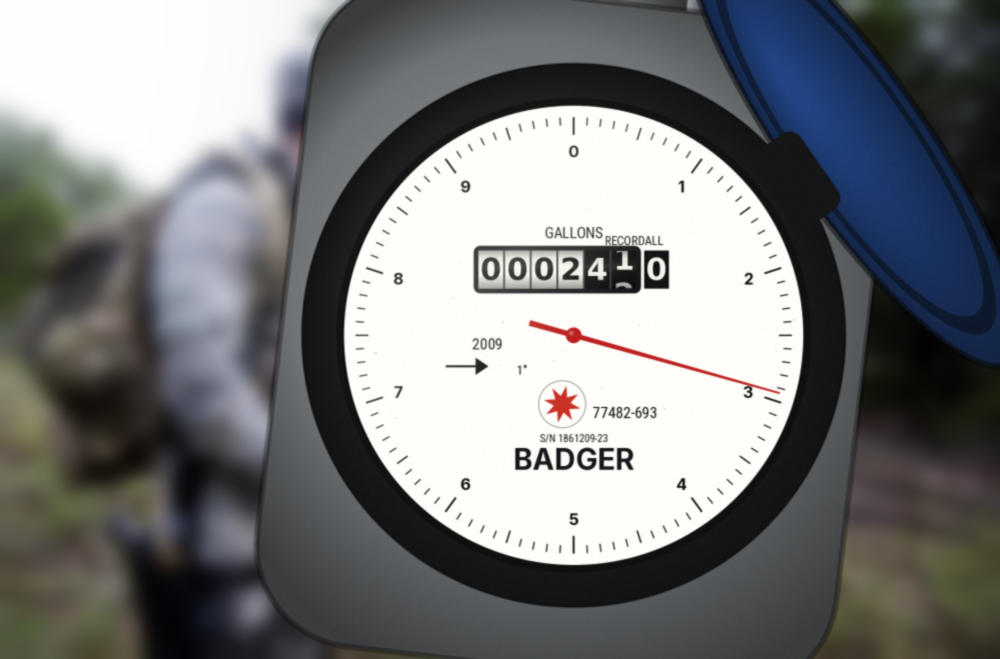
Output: value=2412.9 unit=gal
